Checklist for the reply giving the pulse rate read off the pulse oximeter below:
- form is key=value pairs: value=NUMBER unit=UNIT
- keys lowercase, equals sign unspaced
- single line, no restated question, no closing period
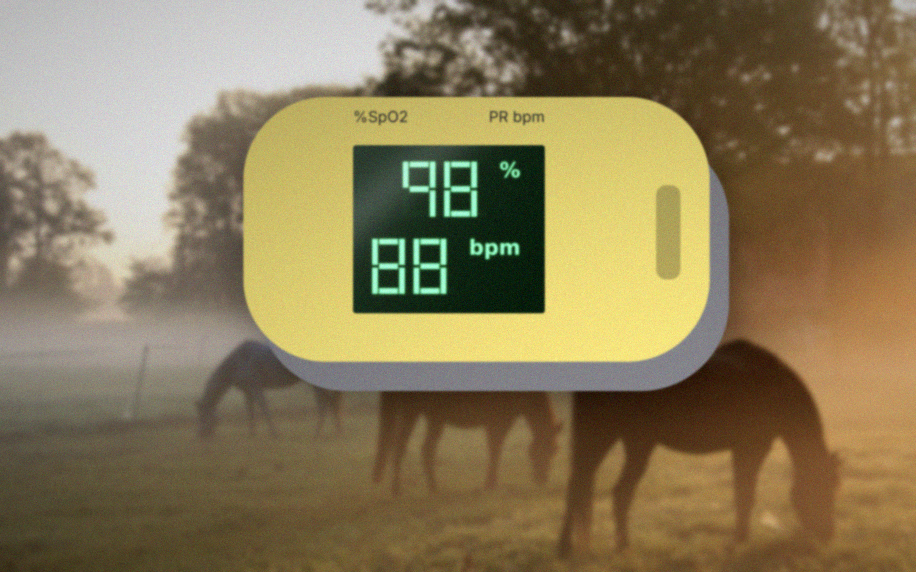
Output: value=88 unit=bpm
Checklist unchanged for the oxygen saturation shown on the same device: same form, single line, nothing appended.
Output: value=98 unit=%
